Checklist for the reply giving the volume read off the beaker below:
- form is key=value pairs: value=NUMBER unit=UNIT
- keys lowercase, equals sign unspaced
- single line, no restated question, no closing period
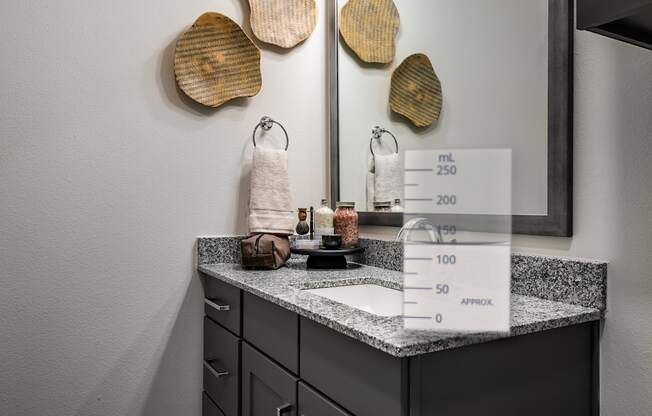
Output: value=125 unit=mL
